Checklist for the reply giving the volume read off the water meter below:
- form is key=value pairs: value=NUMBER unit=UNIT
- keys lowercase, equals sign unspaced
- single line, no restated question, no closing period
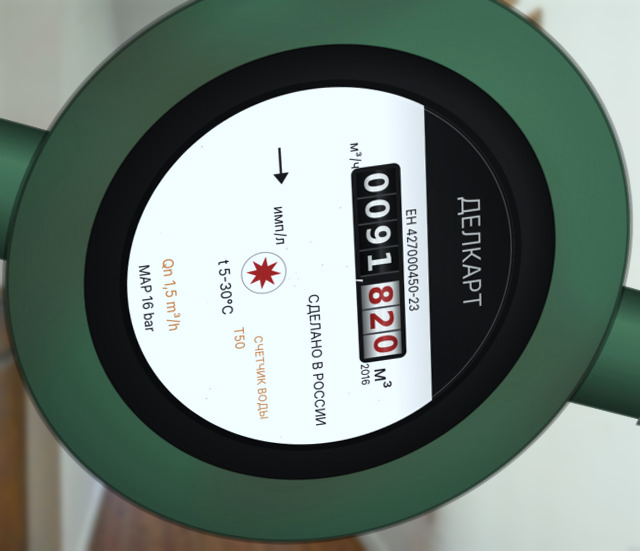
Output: value=91.820 unit=m³
